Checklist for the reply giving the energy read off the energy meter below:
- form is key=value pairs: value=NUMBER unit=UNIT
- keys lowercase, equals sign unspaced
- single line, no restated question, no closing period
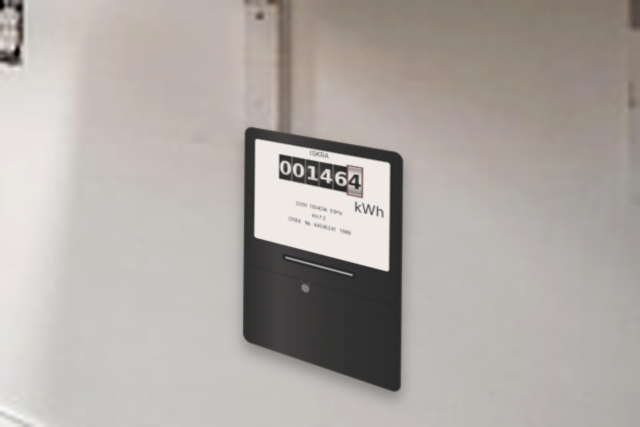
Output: value=146.4 unit=kWh
